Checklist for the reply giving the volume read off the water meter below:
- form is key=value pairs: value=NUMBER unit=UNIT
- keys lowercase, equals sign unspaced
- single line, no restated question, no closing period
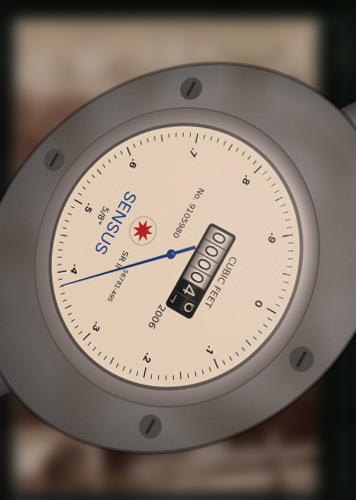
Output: value=46.38 unit=ft³
